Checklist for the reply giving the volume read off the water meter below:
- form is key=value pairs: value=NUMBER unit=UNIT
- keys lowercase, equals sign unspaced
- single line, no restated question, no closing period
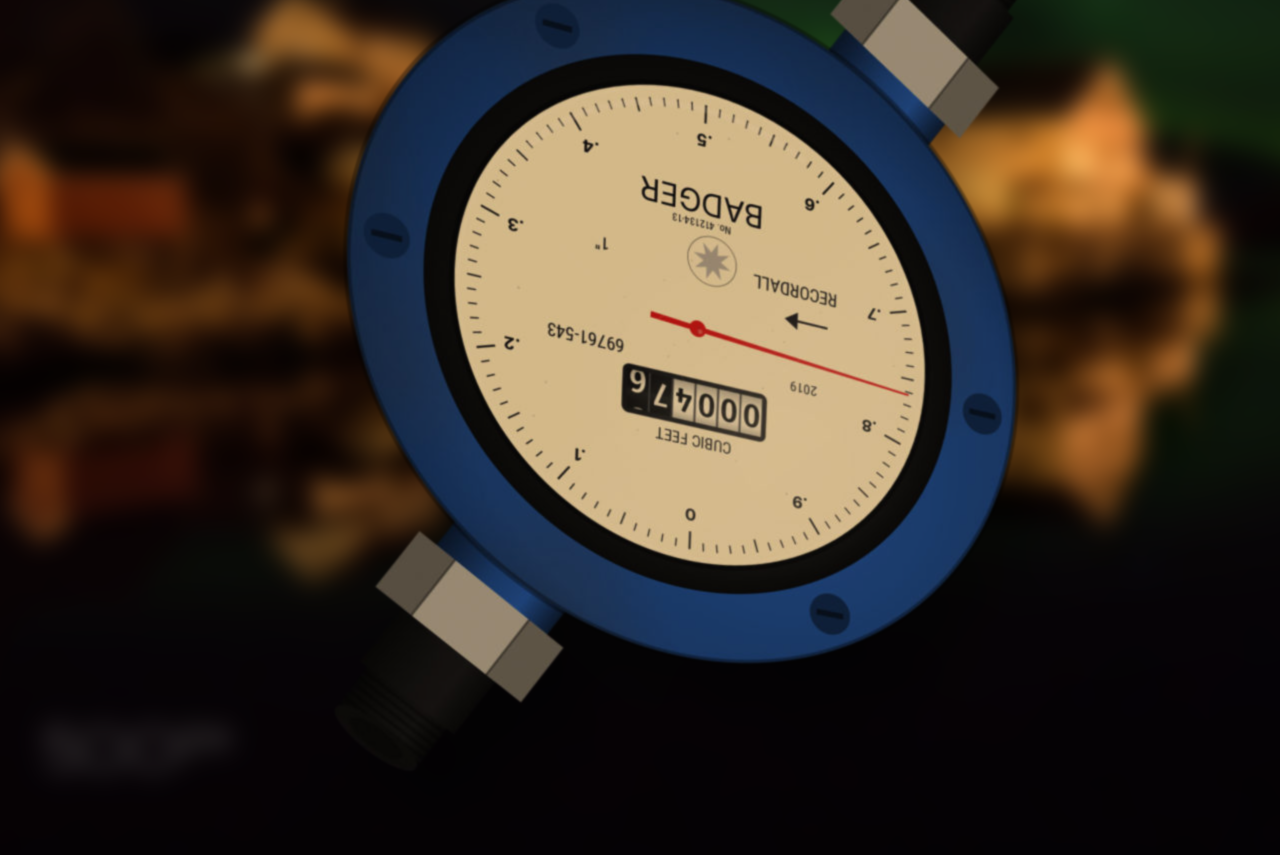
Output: value=475.76 unit=ft³
